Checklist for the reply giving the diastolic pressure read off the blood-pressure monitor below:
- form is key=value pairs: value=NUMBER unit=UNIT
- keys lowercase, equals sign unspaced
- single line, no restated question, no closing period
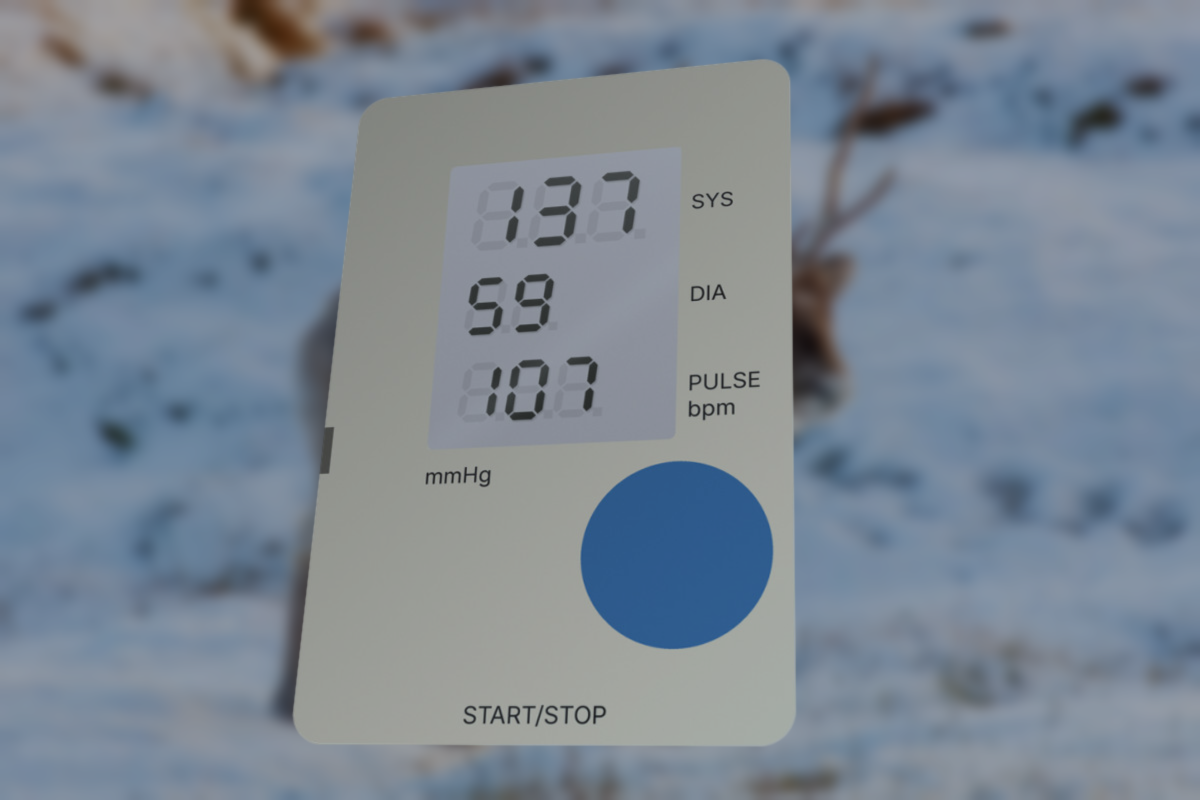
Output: value=59 unit=mmHg
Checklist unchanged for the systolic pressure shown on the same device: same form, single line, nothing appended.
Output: value=137 unit=mmHg
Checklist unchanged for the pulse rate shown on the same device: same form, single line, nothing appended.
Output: value=107 unit=bpm
